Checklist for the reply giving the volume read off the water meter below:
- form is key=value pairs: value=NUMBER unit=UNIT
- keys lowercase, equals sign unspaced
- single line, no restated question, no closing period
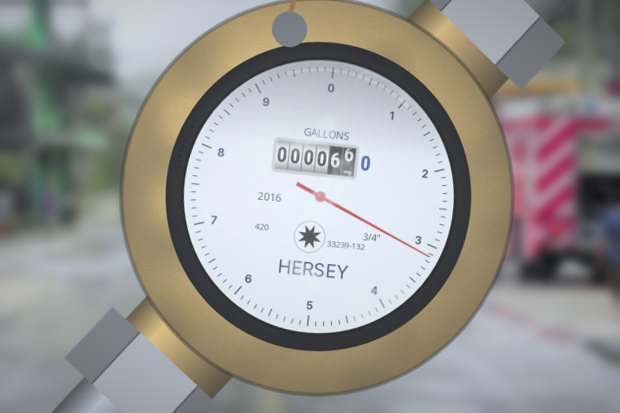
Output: value=663.1 unit=gal
